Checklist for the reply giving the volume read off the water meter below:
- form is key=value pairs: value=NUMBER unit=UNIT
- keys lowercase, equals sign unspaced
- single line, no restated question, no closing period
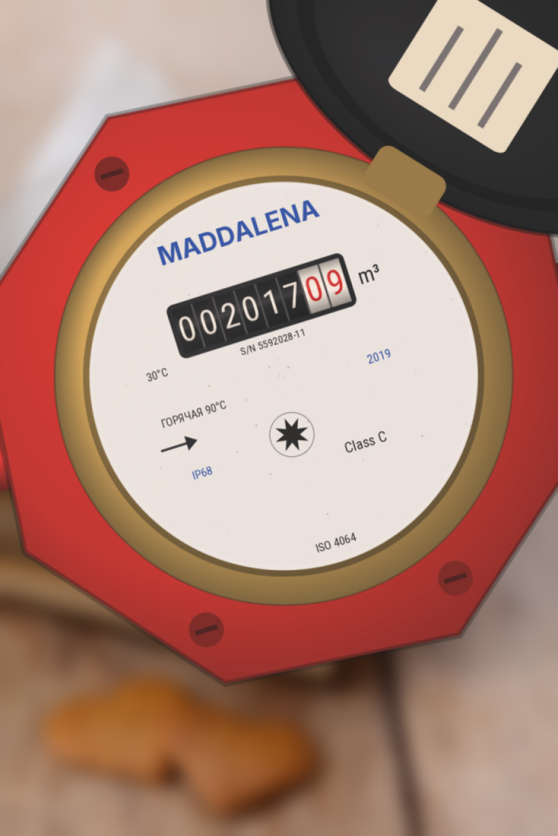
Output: value=2017.09 unit=m³
